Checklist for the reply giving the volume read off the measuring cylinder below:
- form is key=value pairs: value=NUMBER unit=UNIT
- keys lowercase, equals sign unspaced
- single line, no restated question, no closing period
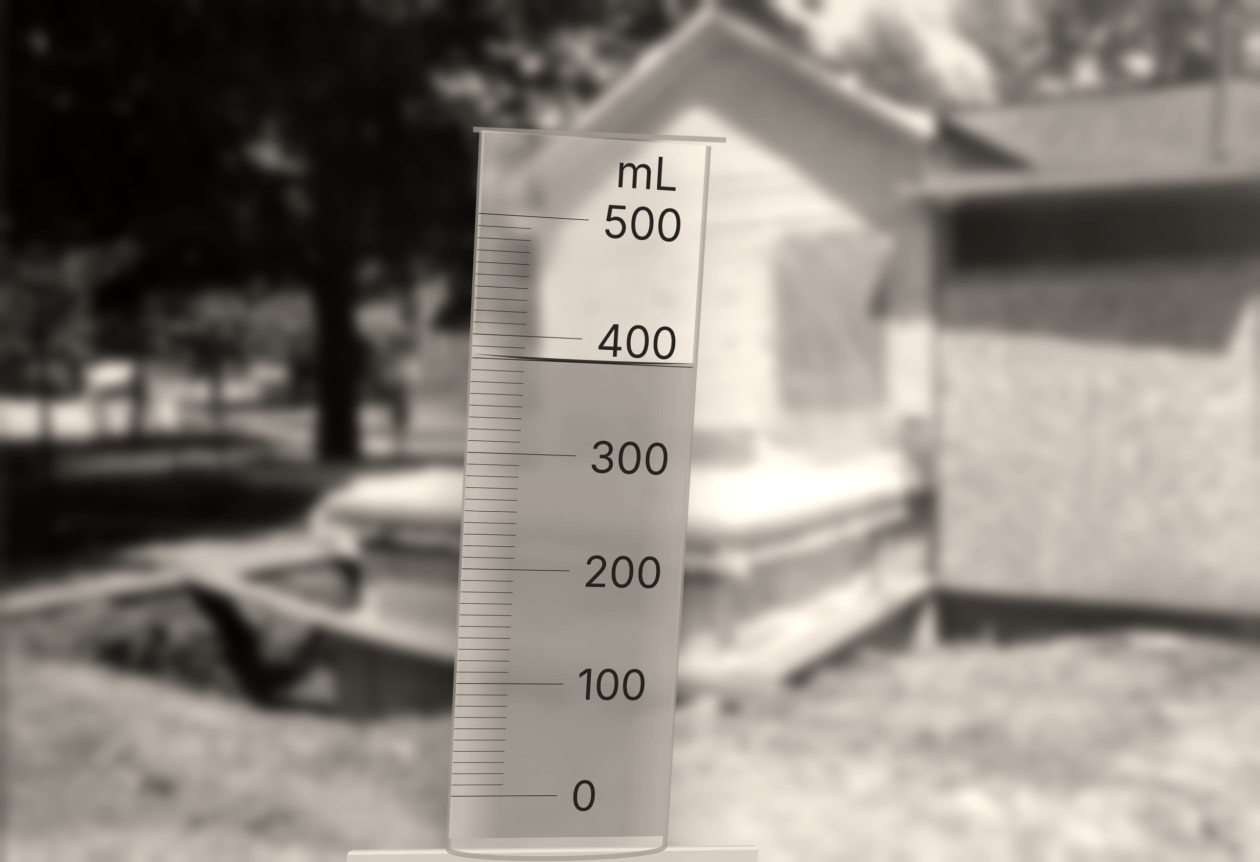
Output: value=380 unit=mL
